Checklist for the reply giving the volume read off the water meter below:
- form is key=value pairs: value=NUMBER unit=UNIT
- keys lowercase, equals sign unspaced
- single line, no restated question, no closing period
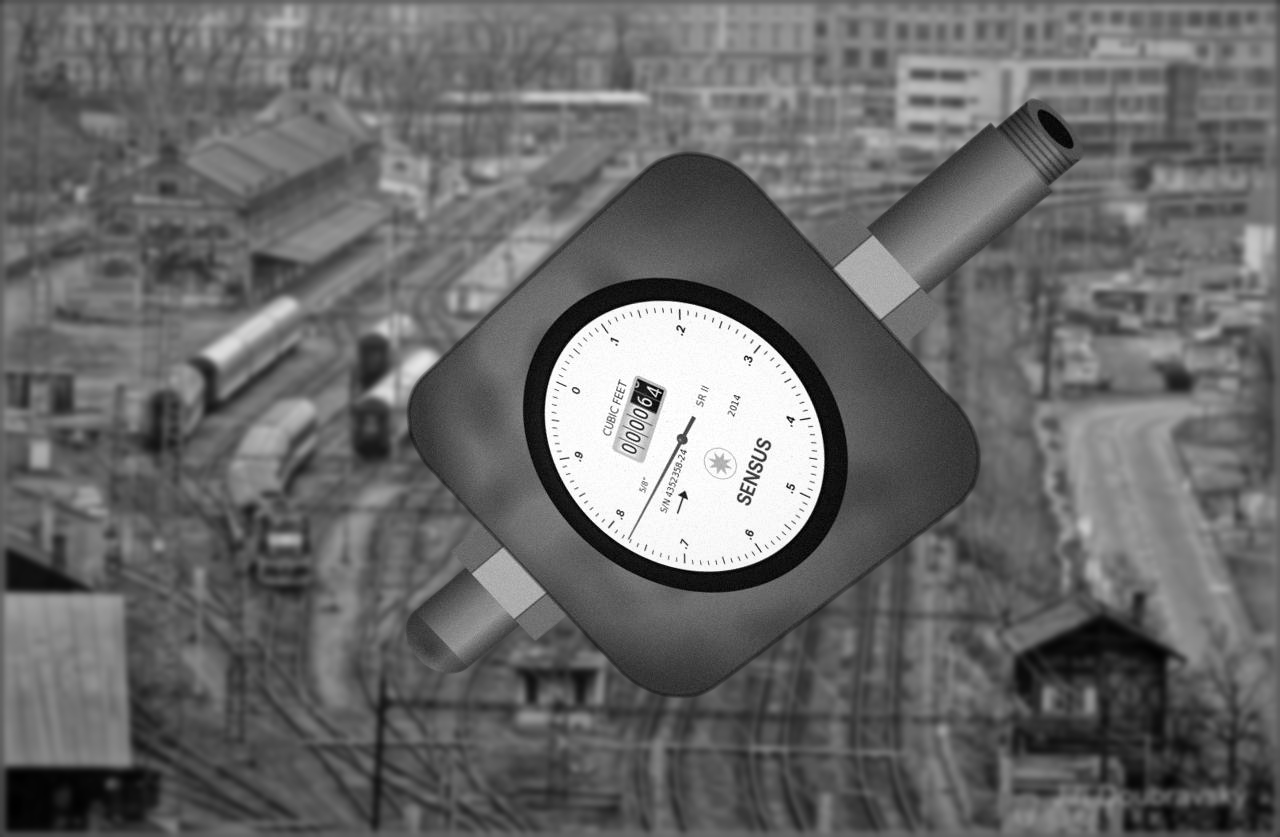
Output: value=63.77 unit=ft³
